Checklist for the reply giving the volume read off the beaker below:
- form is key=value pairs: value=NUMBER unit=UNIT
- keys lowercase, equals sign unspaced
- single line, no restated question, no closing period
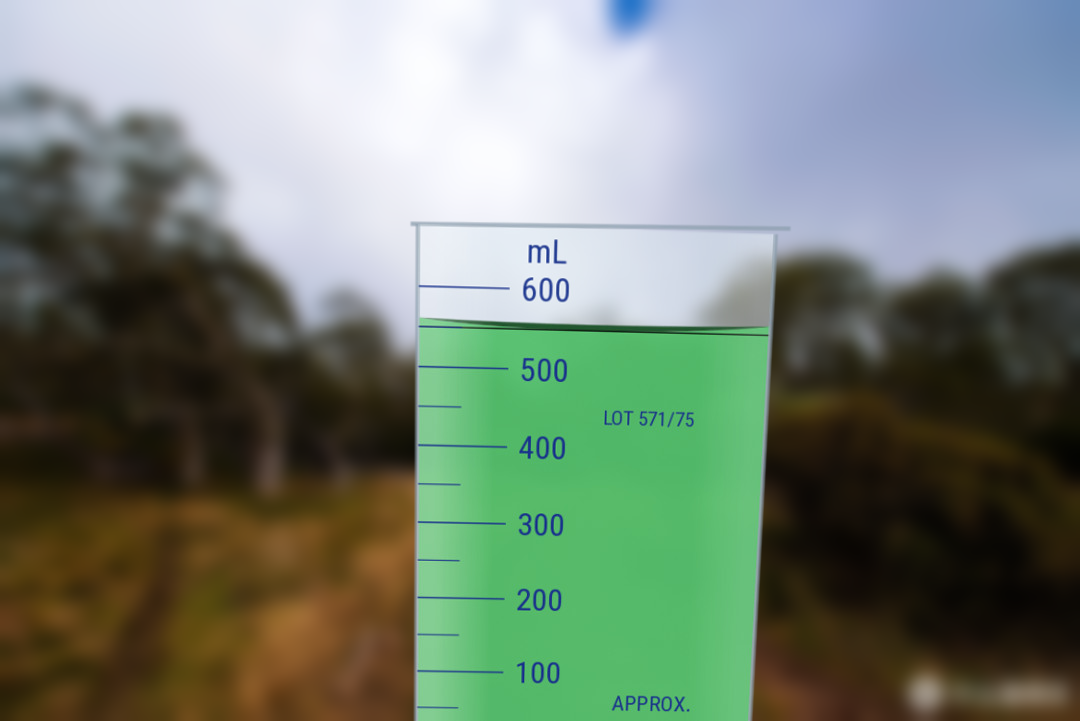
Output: value=550 unit=mL
